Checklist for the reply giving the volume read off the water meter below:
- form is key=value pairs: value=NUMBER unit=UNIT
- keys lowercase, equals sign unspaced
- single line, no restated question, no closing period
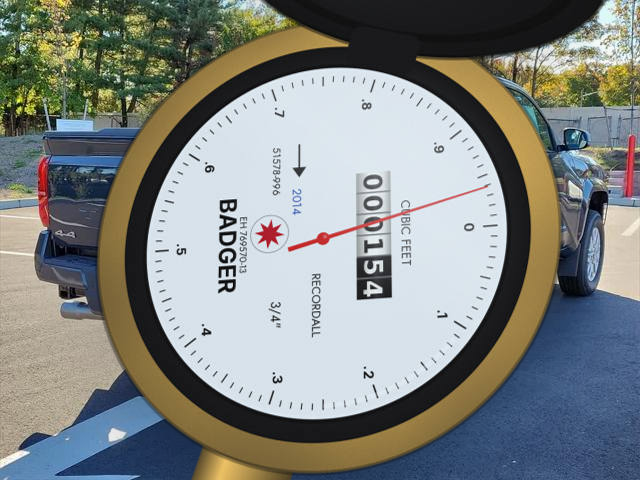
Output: value=153.96 unit=ft³
